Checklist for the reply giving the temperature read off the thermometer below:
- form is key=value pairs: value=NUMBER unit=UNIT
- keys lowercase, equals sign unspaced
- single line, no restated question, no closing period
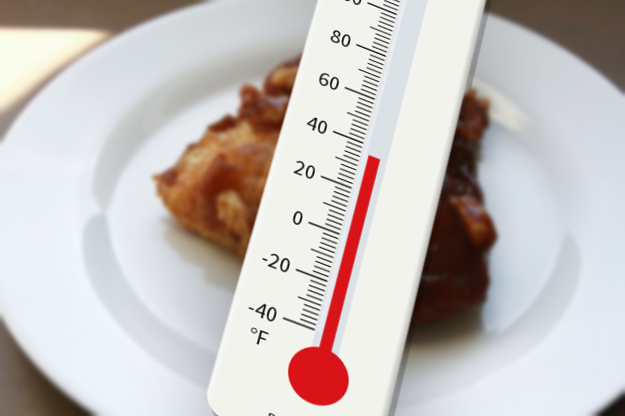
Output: value=36 unit=°F
